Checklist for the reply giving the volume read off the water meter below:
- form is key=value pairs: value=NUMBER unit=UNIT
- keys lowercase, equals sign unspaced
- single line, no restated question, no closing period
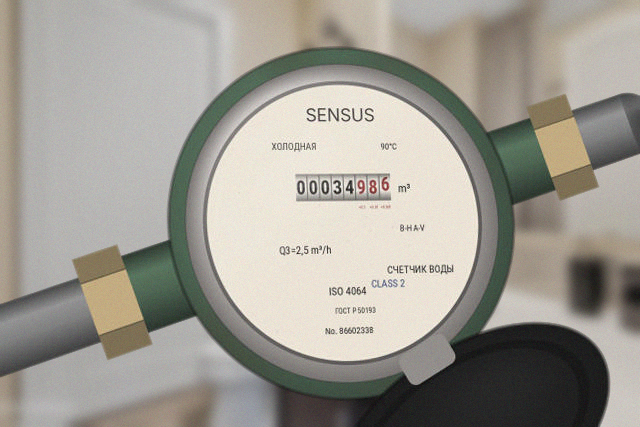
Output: value=34.986 unit=m³
